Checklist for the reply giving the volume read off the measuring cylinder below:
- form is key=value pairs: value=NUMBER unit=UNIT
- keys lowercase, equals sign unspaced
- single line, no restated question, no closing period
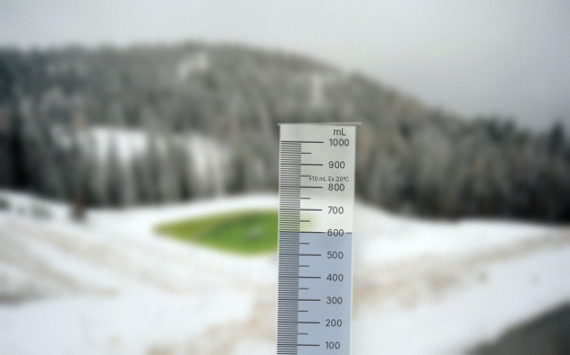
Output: value=600 unit=mL
